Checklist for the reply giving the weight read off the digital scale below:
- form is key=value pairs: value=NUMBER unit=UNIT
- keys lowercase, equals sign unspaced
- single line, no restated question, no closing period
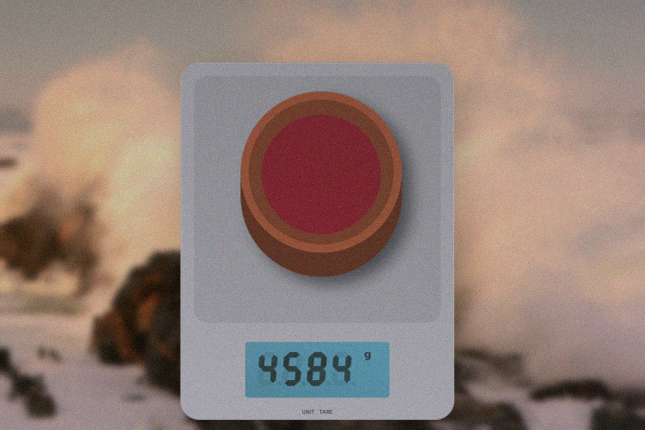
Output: value=4584 unit=g
